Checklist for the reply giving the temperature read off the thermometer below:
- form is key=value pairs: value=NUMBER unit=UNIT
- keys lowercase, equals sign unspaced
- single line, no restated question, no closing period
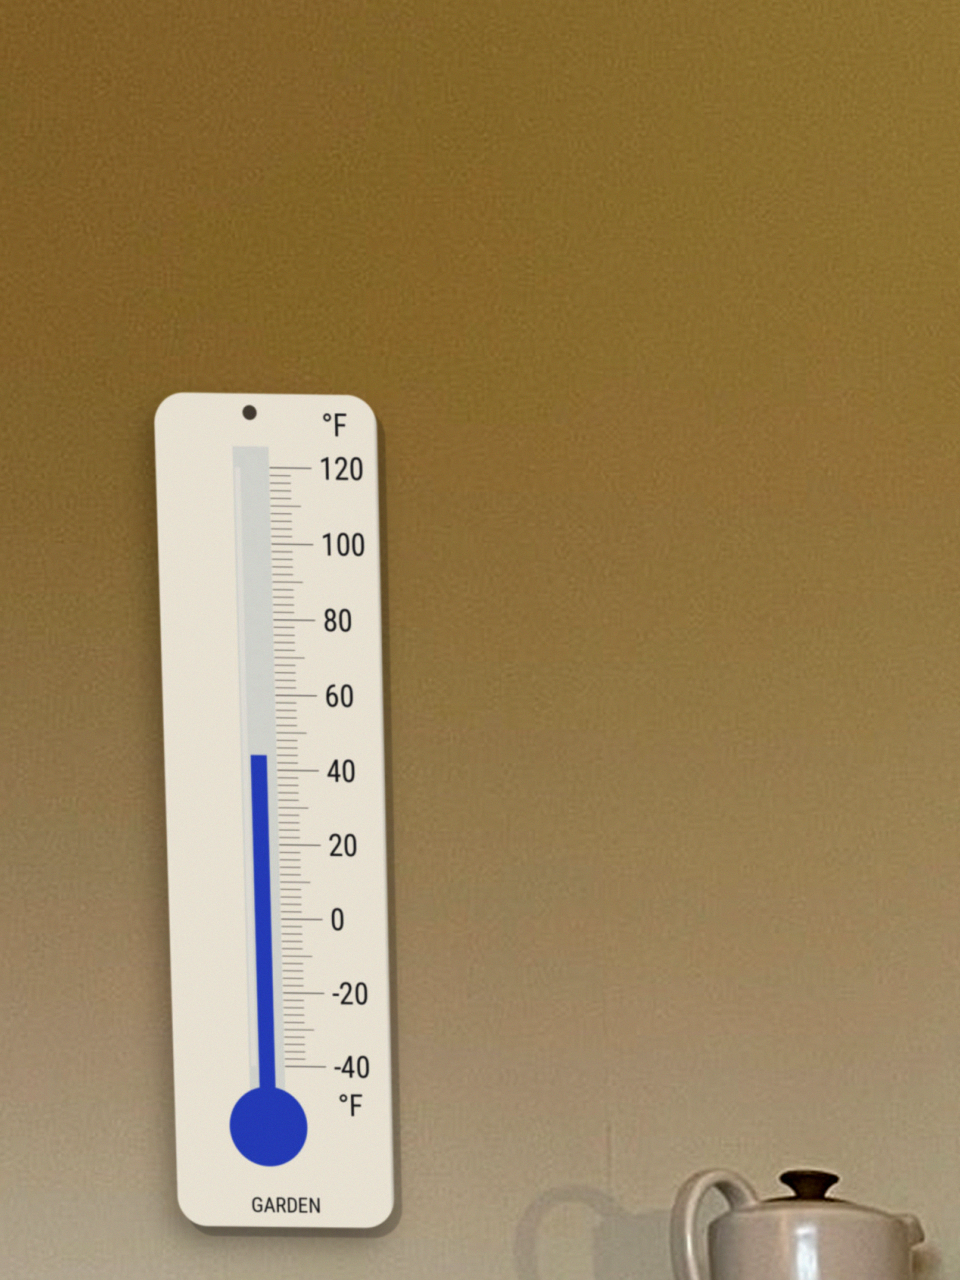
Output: value=44 unit=°F
